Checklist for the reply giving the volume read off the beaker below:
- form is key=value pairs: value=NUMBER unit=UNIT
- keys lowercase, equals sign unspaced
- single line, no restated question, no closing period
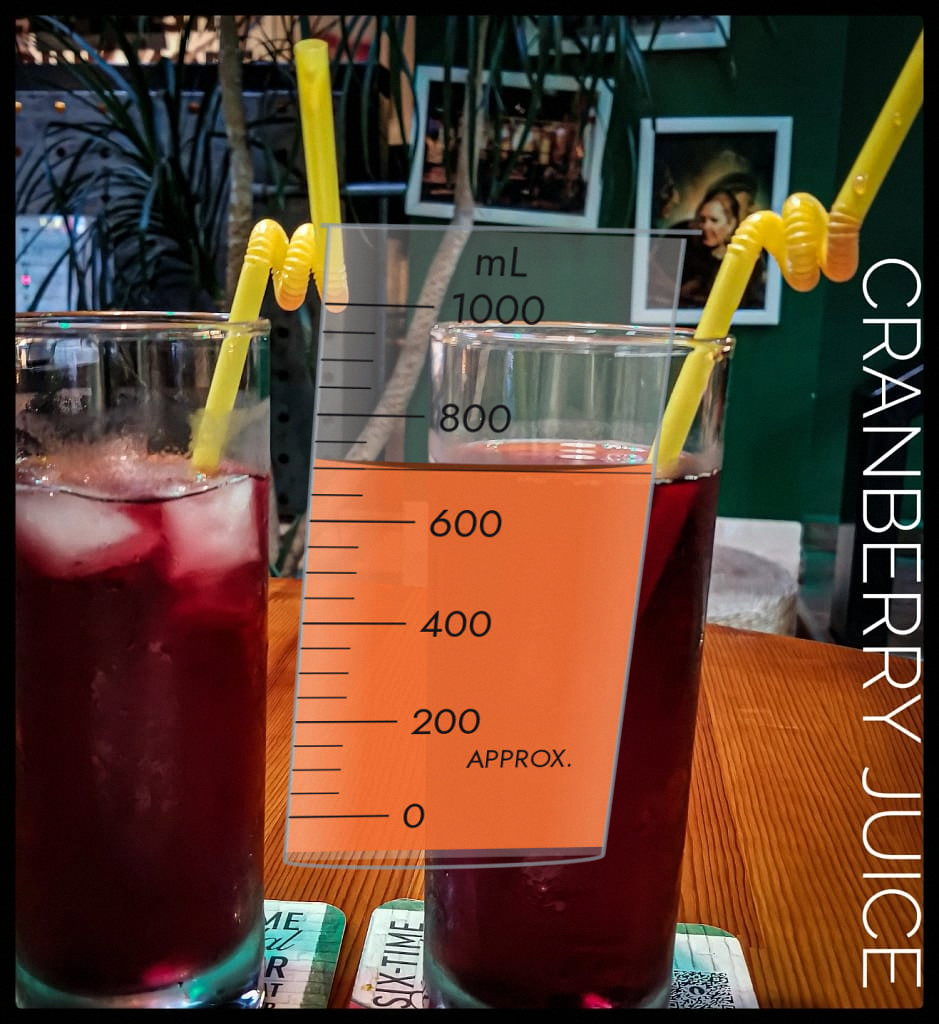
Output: value=700 unit=mL
